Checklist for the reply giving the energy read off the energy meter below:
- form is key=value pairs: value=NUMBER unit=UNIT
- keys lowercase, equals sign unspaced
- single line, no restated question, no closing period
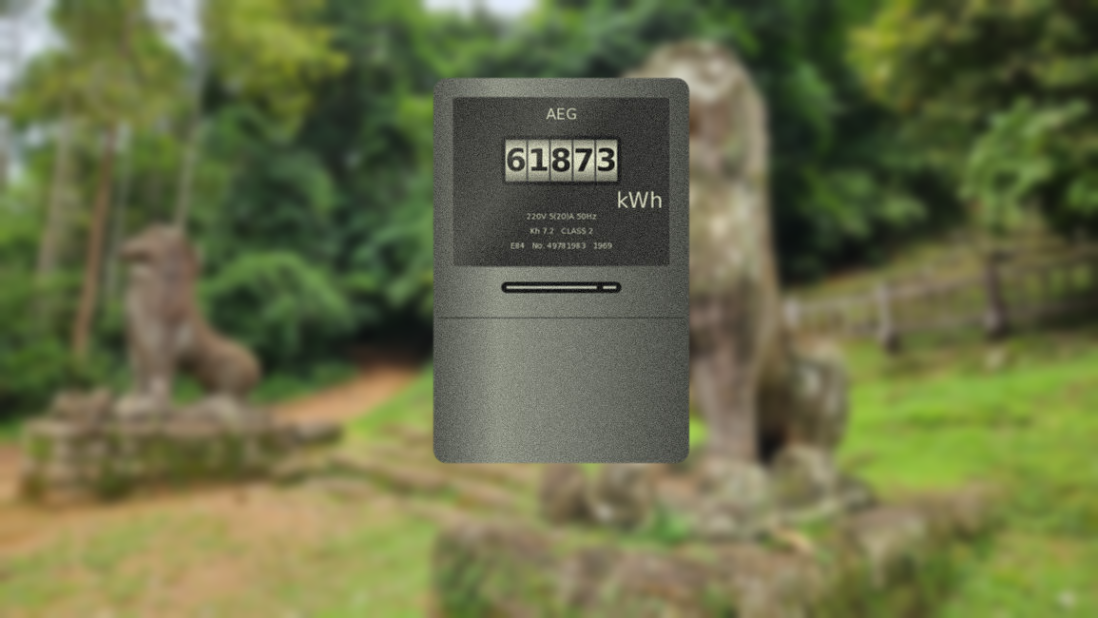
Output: value=61873 unit=kWh
